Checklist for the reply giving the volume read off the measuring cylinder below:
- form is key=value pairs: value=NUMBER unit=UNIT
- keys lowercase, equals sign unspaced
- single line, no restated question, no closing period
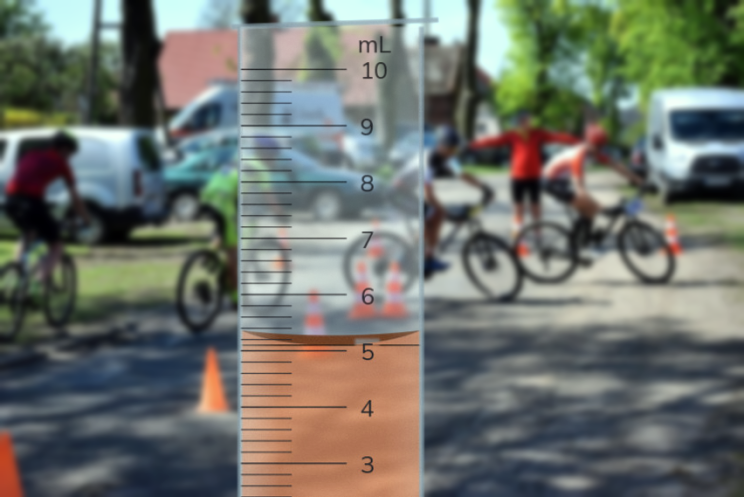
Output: value=5.1 unit=mL
